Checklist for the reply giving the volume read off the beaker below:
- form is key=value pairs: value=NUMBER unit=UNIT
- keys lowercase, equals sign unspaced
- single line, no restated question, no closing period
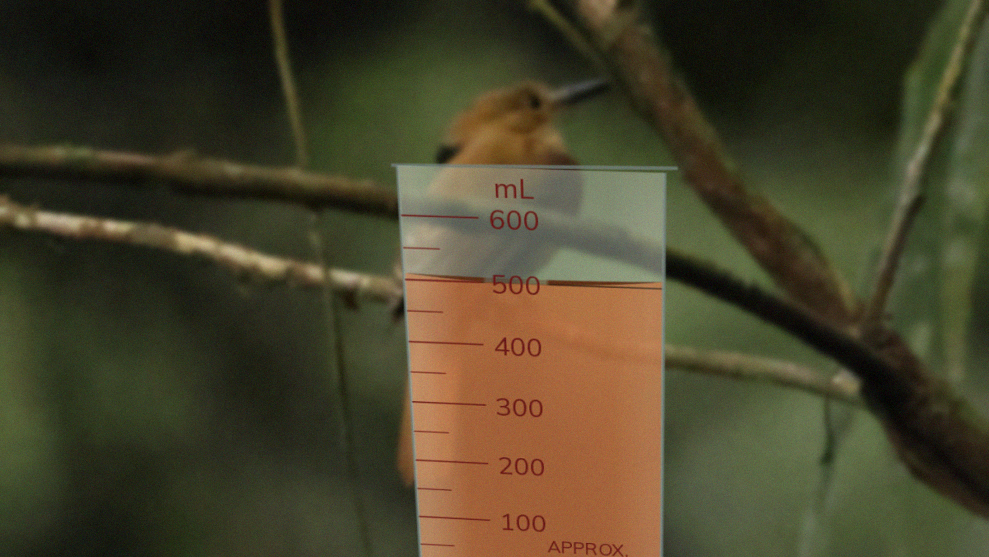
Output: value=500 unit=mL
